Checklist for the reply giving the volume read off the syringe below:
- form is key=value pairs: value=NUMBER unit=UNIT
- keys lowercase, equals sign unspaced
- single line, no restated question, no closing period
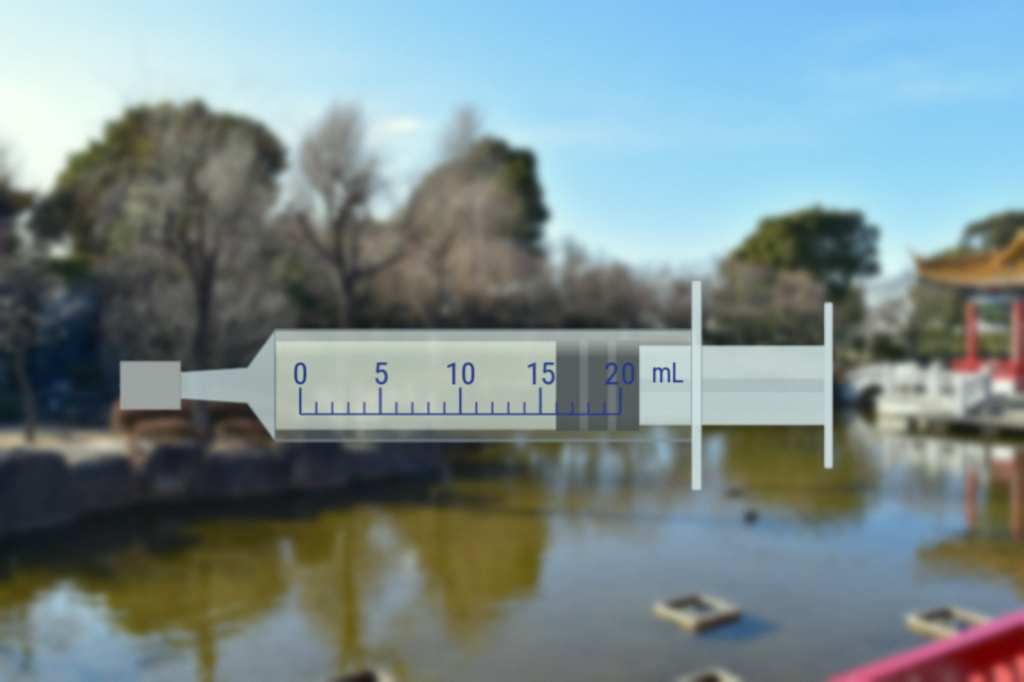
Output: value=16 unit=mL
